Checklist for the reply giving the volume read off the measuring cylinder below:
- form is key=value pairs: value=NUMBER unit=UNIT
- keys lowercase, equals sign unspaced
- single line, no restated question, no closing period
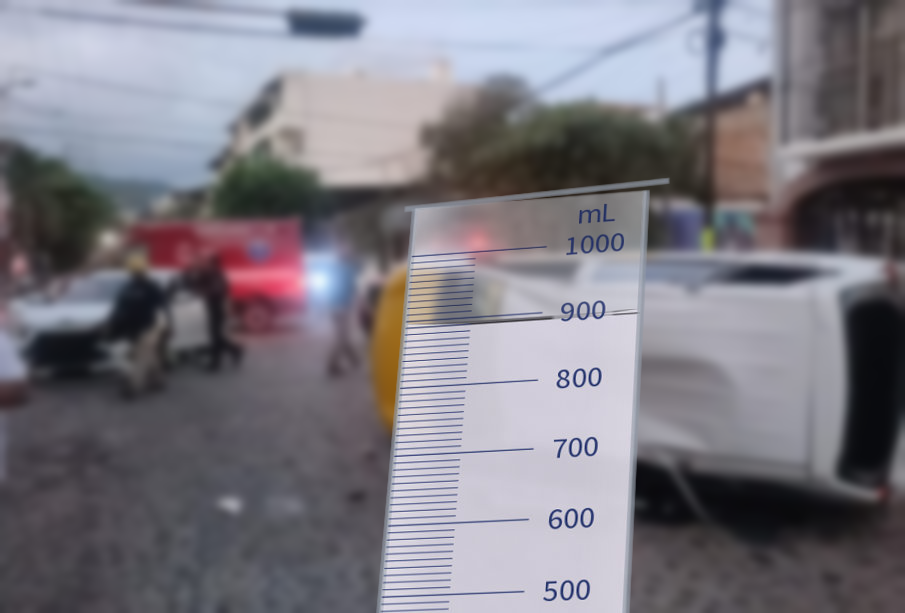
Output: value=890 unit=mL
